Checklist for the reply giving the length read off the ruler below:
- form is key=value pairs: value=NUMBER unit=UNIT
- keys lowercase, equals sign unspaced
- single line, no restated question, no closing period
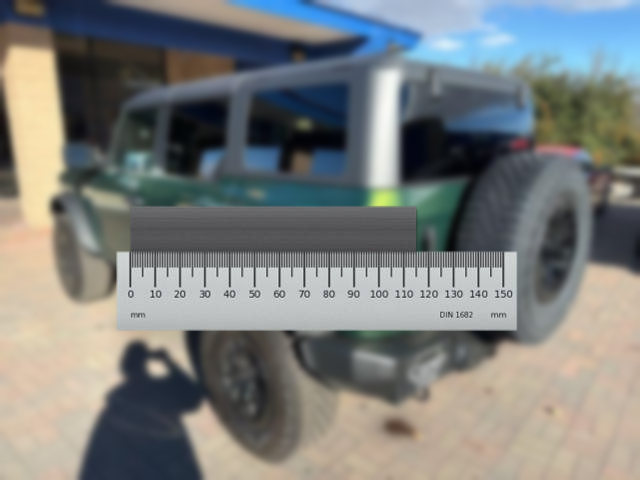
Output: value=115 unit=mm
